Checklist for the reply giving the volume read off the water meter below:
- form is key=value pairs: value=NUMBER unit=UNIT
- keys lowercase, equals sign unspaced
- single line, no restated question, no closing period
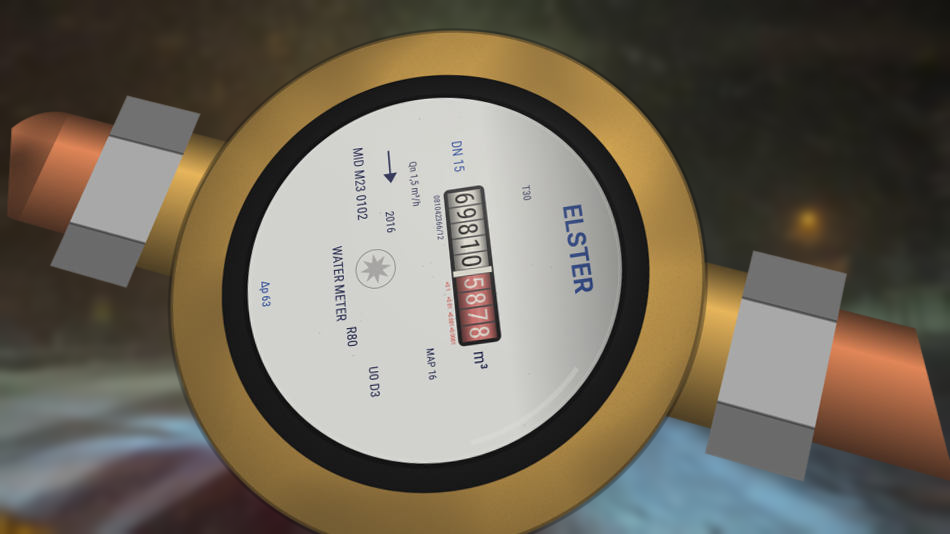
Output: value=69810.5878 unit=m³
